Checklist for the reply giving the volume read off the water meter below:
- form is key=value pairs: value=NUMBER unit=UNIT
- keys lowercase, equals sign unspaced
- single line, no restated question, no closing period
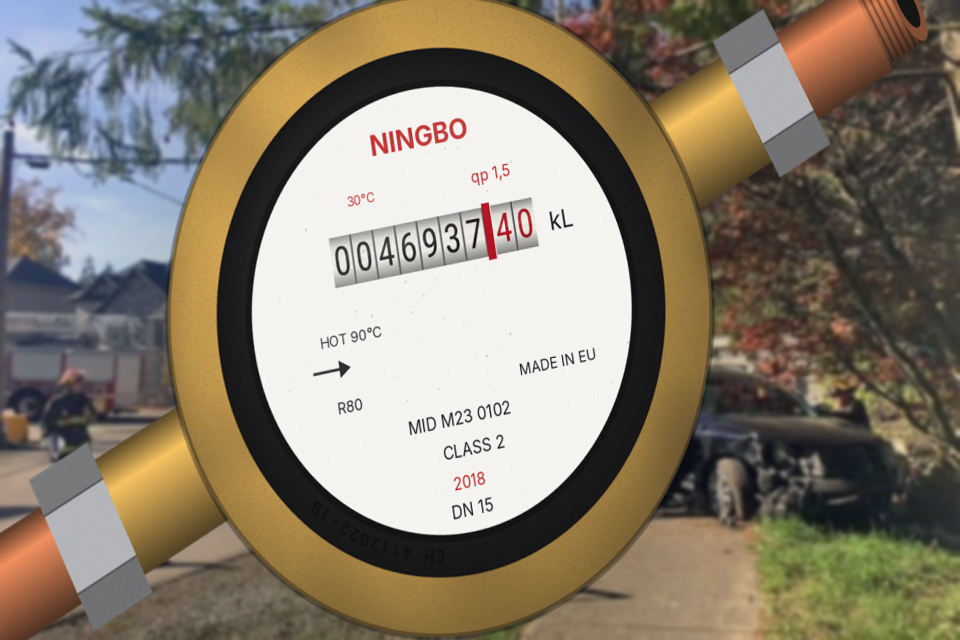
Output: value=46937.40 unit=kL
